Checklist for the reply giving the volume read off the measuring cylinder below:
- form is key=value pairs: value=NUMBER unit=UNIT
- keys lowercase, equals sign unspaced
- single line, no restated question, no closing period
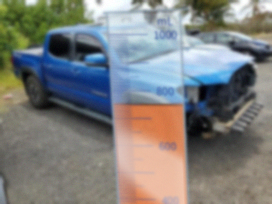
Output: value=750 unit=mL
